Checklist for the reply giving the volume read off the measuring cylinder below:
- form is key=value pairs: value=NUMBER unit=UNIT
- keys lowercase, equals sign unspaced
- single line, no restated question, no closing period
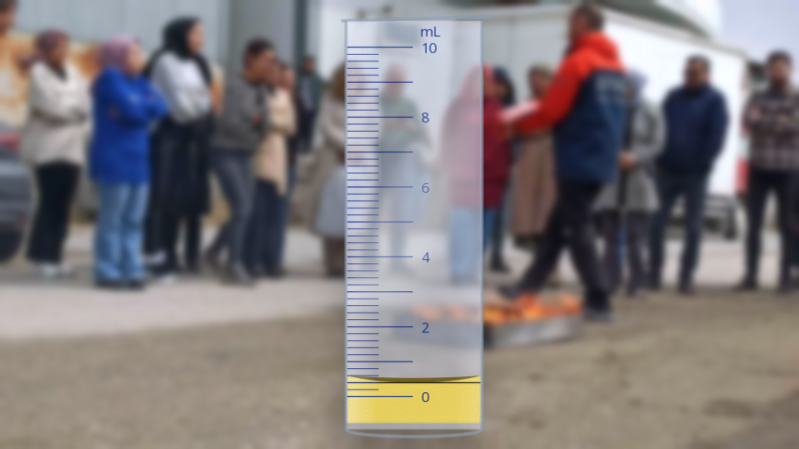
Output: value=0.4 unit=mL
